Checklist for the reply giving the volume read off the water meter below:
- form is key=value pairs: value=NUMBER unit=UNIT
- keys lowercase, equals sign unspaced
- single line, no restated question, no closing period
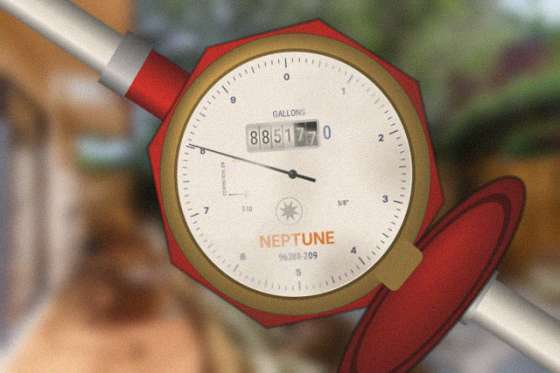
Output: value=8851768.0 unit=gal
